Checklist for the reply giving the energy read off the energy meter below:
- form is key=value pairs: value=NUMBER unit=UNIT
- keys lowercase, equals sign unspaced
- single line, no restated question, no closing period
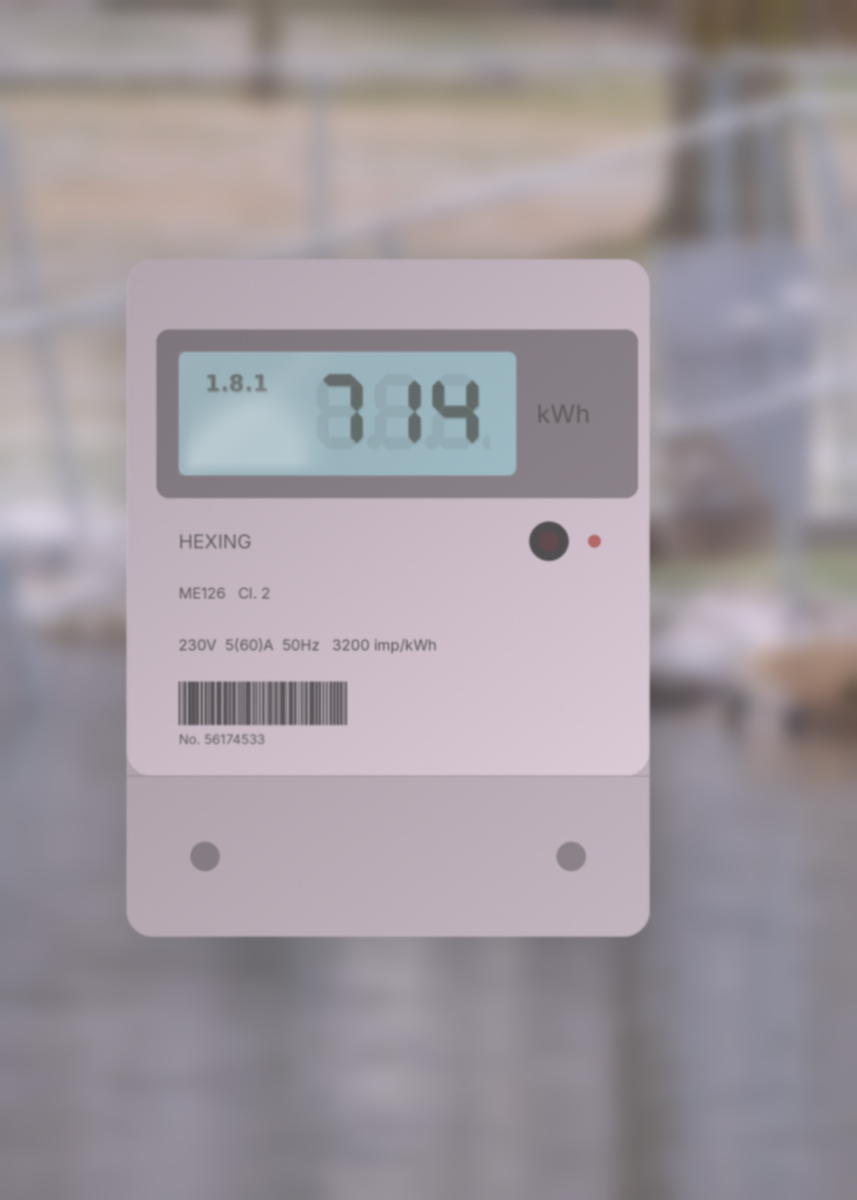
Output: value=714 unit=kWh
